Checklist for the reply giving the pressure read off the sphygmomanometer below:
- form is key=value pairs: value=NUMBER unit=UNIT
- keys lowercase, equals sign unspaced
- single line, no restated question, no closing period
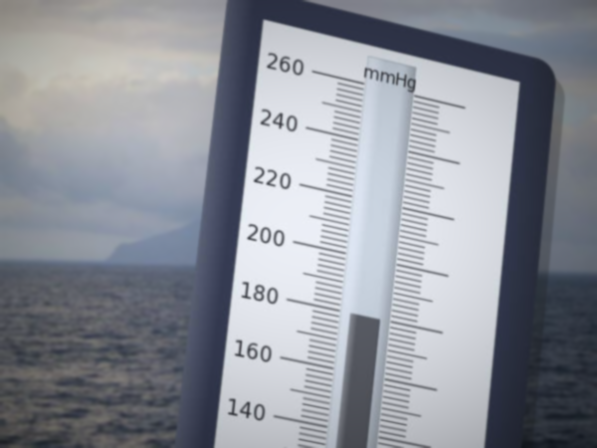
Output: value=180 unit=mmHg
